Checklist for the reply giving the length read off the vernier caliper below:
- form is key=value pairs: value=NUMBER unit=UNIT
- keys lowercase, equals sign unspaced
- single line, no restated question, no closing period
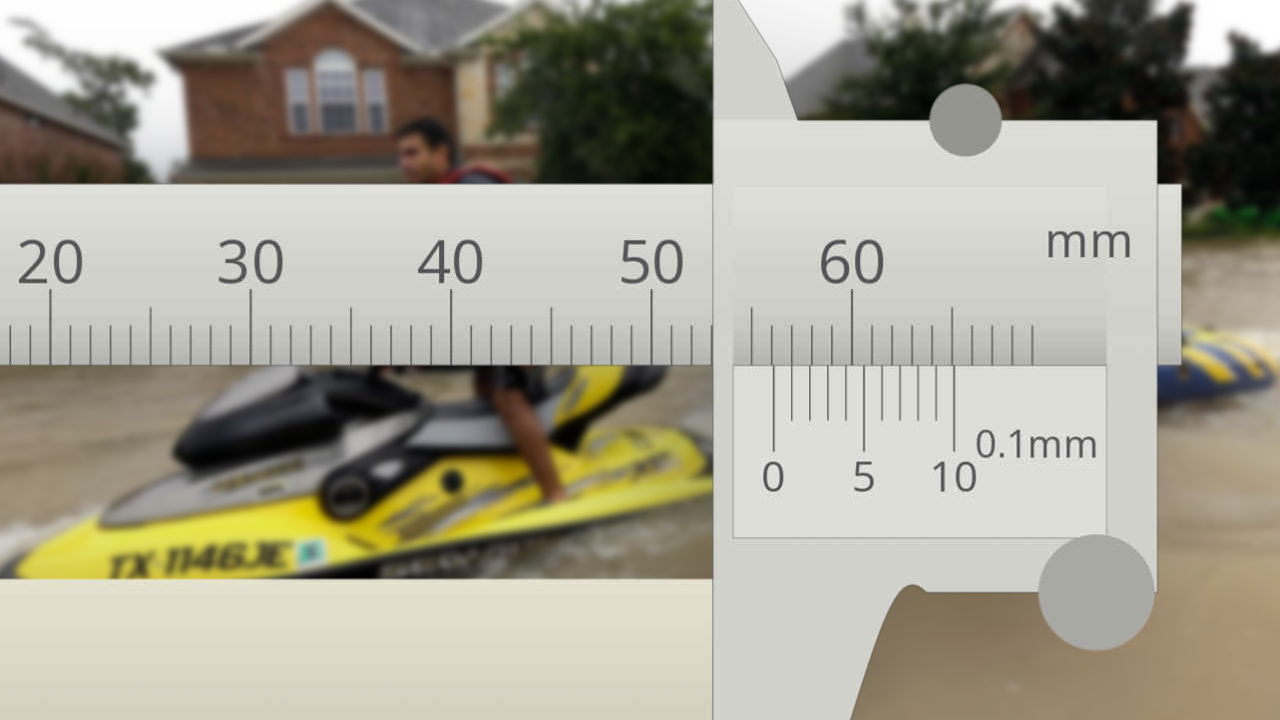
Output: value=56.1 unit=mm
